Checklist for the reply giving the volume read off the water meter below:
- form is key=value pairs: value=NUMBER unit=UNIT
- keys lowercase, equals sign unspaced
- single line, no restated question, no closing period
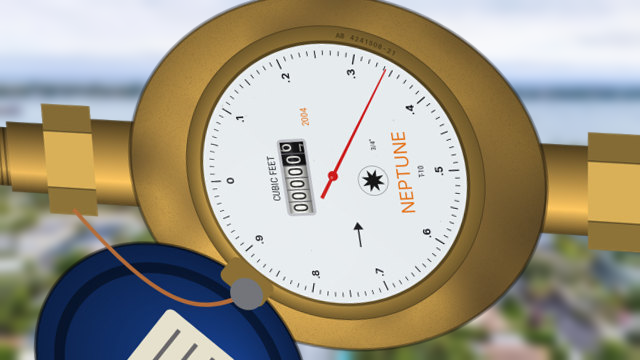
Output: value=6.34 unit=ft³
